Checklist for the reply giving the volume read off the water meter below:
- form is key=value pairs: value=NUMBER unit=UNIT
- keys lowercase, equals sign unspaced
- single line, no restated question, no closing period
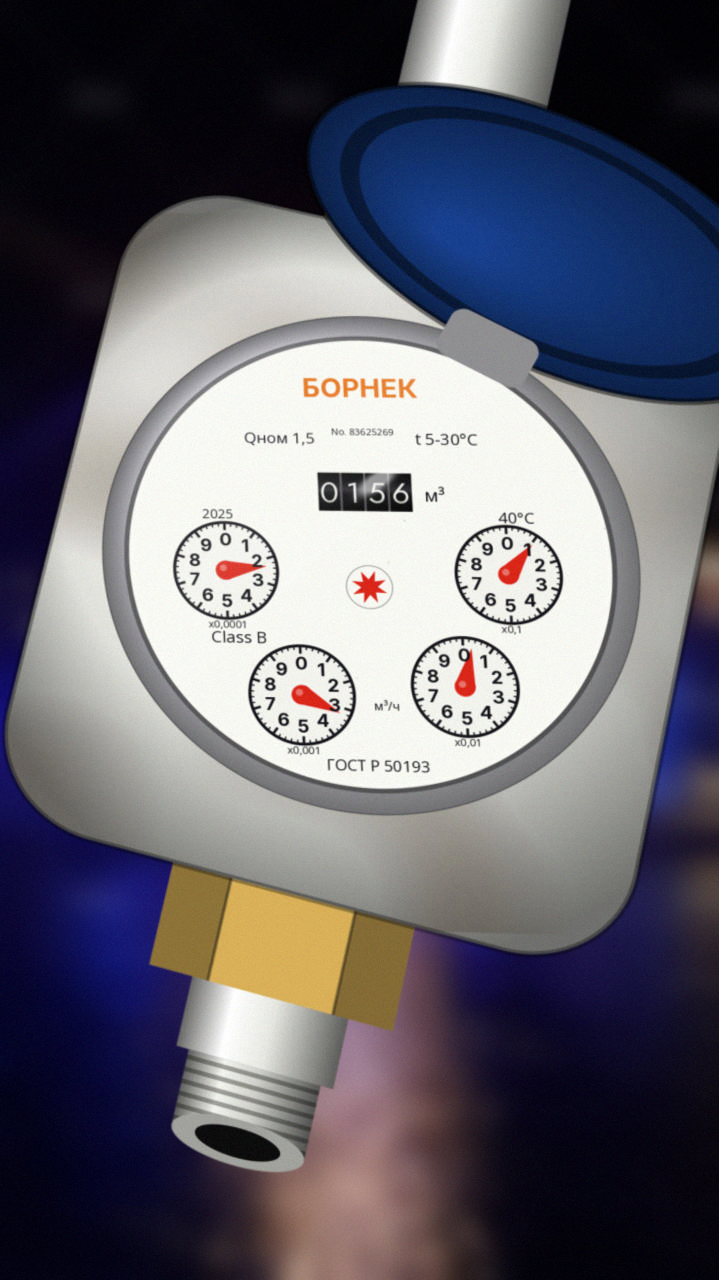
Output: value=156.1032 unit=m³
